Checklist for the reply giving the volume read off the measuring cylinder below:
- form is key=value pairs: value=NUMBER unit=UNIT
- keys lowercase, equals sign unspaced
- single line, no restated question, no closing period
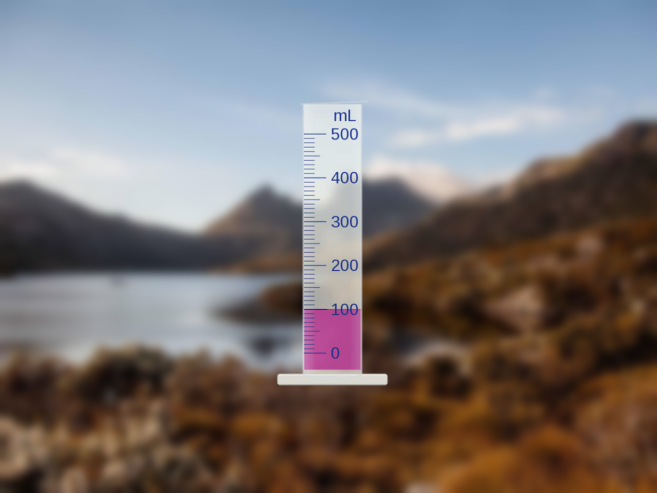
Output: value=100 unit=mL
